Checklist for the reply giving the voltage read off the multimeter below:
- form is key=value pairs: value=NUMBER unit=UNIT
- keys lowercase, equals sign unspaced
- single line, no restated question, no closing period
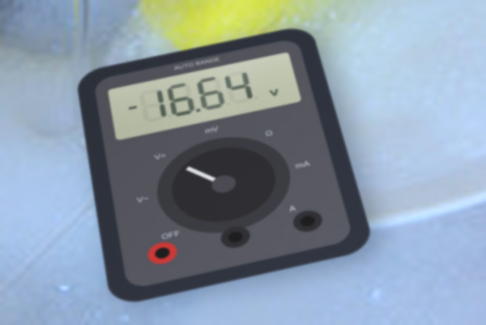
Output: value=-16.64 unit=V
